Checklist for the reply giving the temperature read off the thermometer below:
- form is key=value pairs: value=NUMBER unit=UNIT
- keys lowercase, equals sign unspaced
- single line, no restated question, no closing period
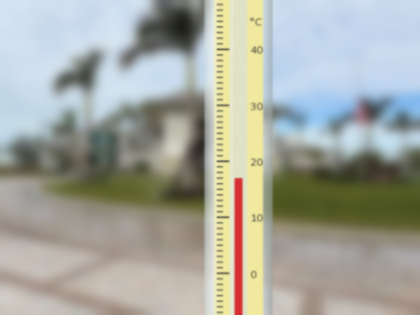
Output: value=17 unit=°C
